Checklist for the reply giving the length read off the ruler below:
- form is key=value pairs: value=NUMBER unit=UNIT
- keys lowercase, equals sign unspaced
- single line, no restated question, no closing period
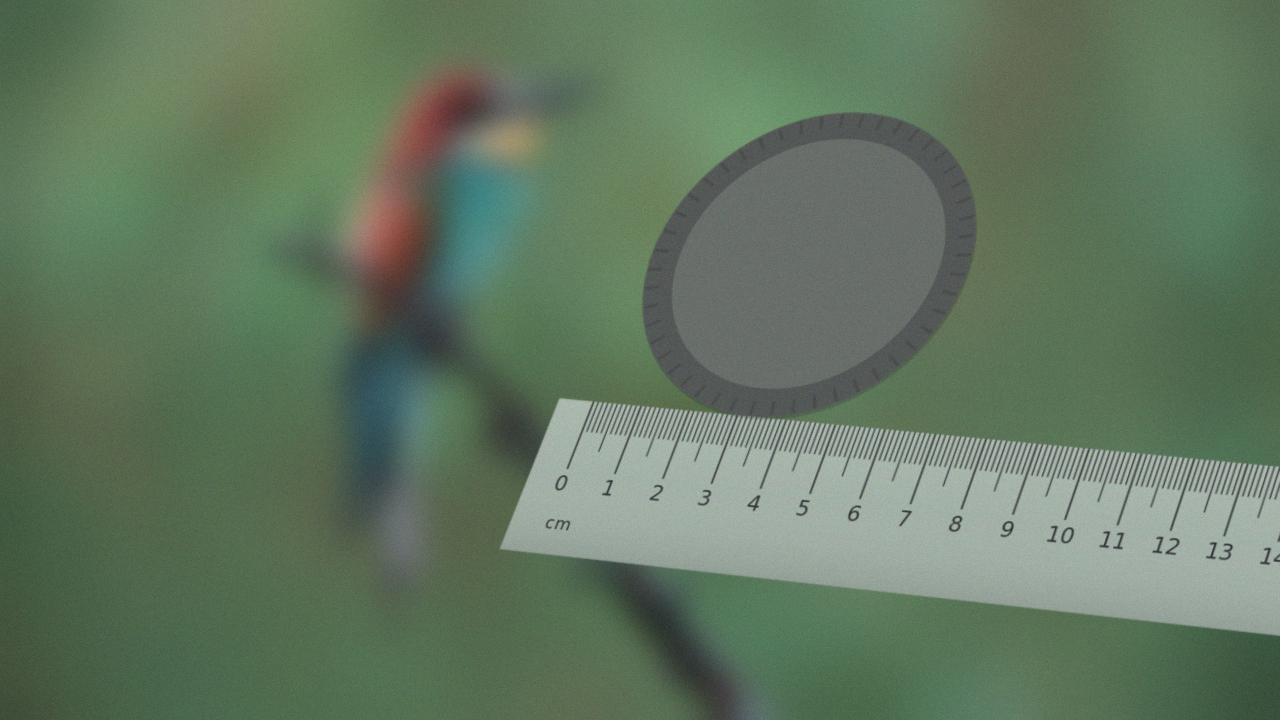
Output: value=6.5 unit=cm
